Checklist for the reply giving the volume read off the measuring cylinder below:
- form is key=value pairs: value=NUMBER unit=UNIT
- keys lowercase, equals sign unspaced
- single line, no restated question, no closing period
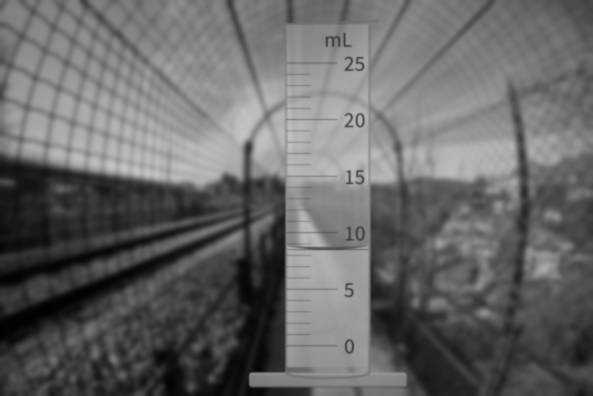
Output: value=8.5 unit=mL
